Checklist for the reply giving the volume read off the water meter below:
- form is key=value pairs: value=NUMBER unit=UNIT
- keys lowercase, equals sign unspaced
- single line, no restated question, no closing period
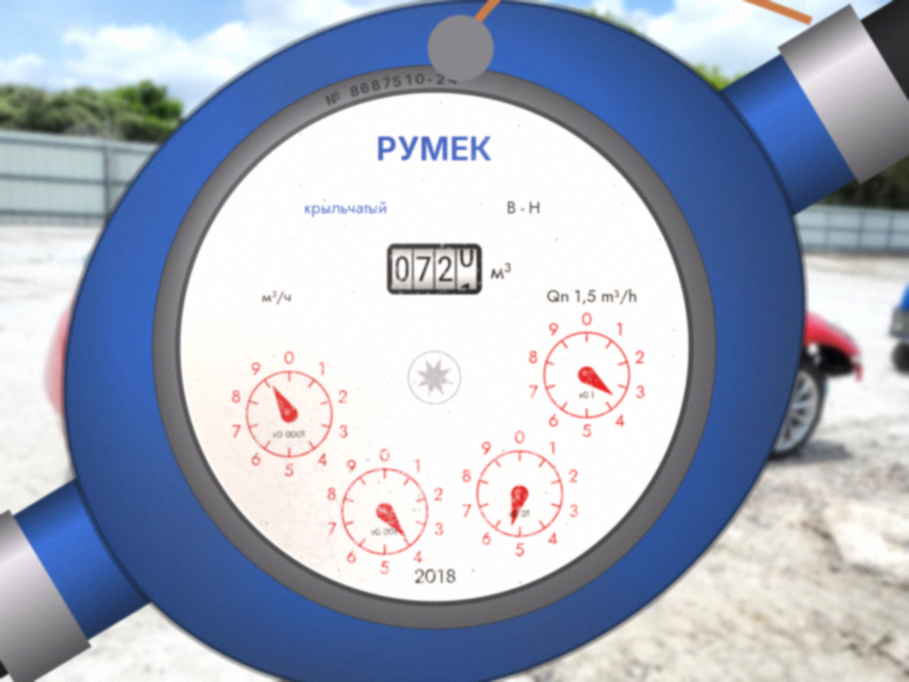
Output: value=720.3539 unit=m³
